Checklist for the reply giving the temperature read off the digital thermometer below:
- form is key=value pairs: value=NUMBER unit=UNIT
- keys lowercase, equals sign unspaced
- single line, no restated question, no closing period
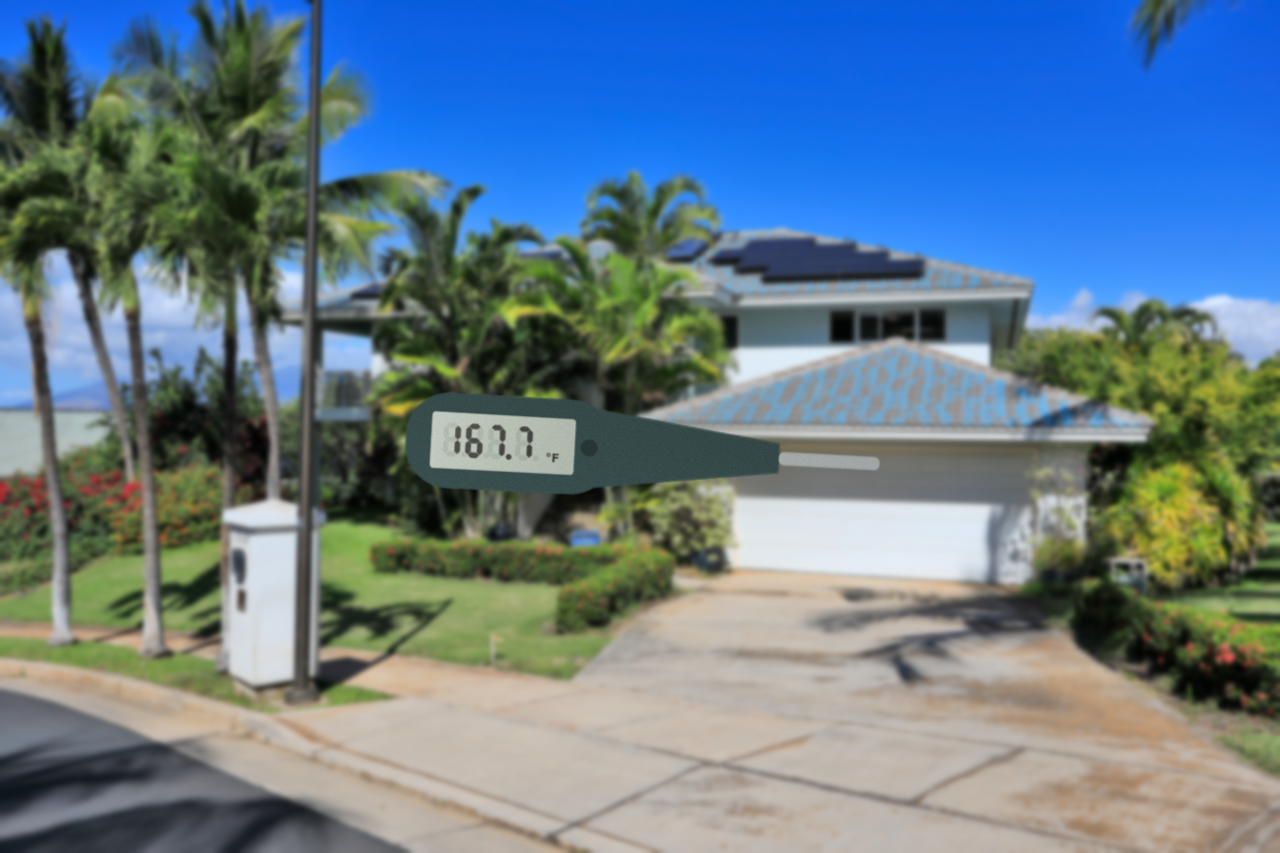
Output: value=167.7 unit=°F
